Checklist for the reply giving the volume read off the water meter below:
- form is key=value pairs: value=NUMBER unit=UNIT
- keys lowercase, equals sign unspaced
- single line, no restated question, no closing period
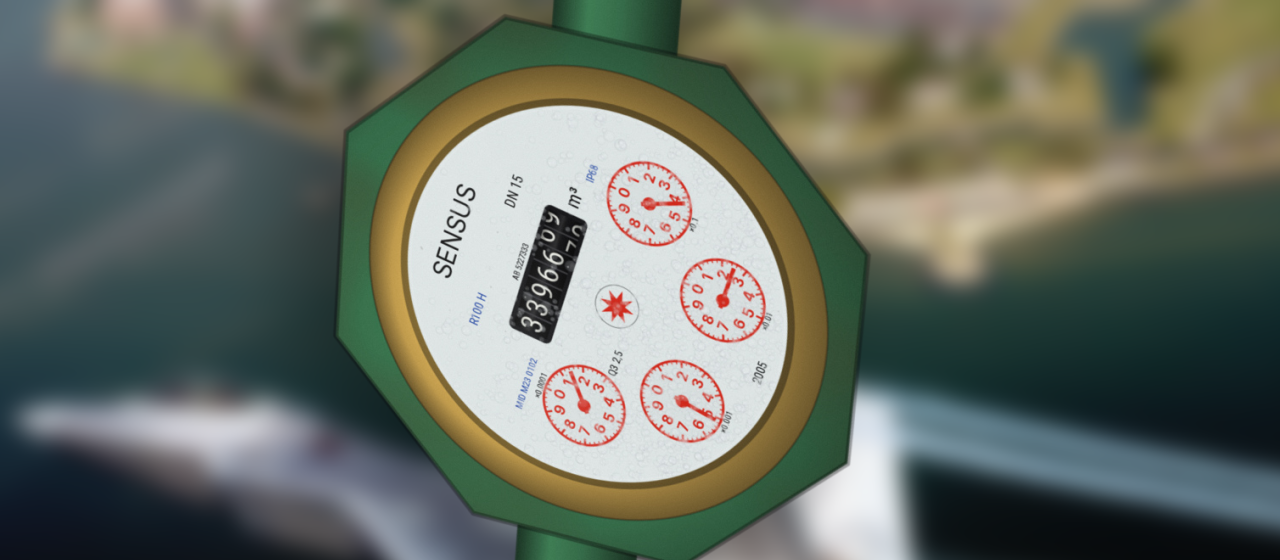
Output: value=3396669.4251 unit=m³
